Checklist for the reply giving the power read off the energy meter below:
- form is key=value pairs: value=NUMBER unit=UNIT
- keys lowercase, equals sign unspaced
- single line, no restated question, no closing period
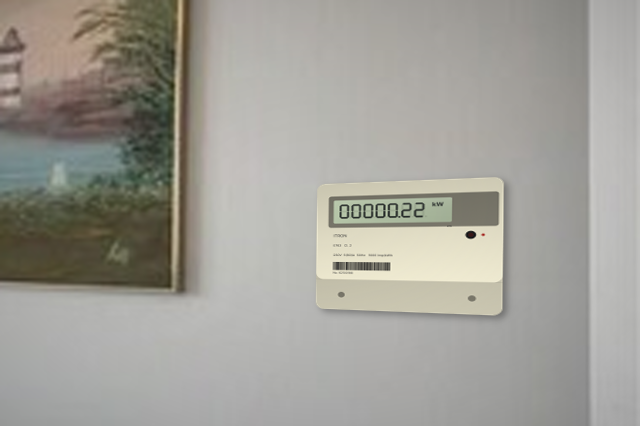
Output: value=0.22 unit=kW
